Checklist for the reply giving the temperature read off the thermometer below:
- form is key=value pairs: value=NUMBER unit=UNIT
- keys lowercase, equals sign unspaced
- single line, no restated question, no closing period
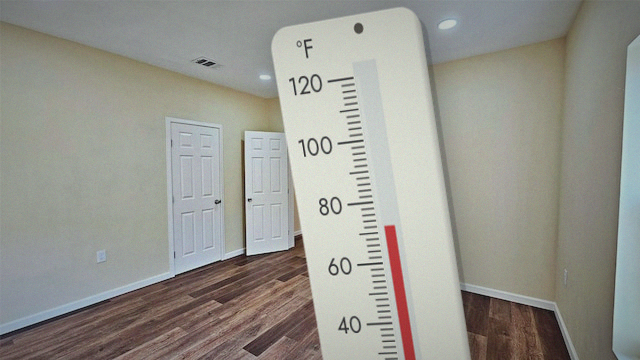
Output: value=72 unit=°F
